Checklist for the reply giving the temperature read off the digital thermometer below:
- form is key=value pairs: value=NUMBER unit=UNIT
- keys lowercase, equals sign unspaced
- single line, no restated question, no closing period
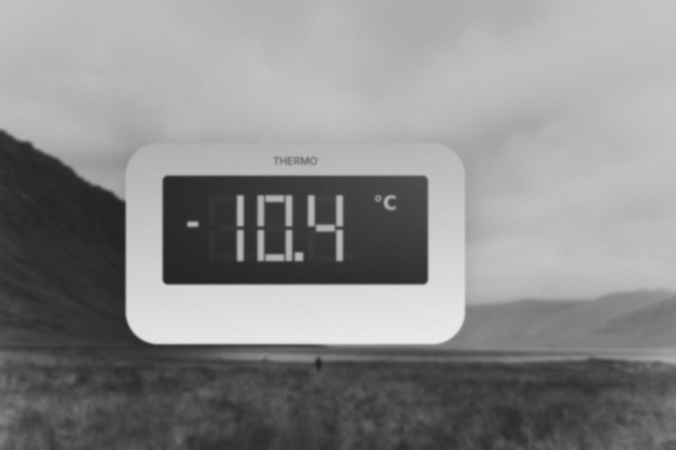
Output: value=-10.4 unit=°C
